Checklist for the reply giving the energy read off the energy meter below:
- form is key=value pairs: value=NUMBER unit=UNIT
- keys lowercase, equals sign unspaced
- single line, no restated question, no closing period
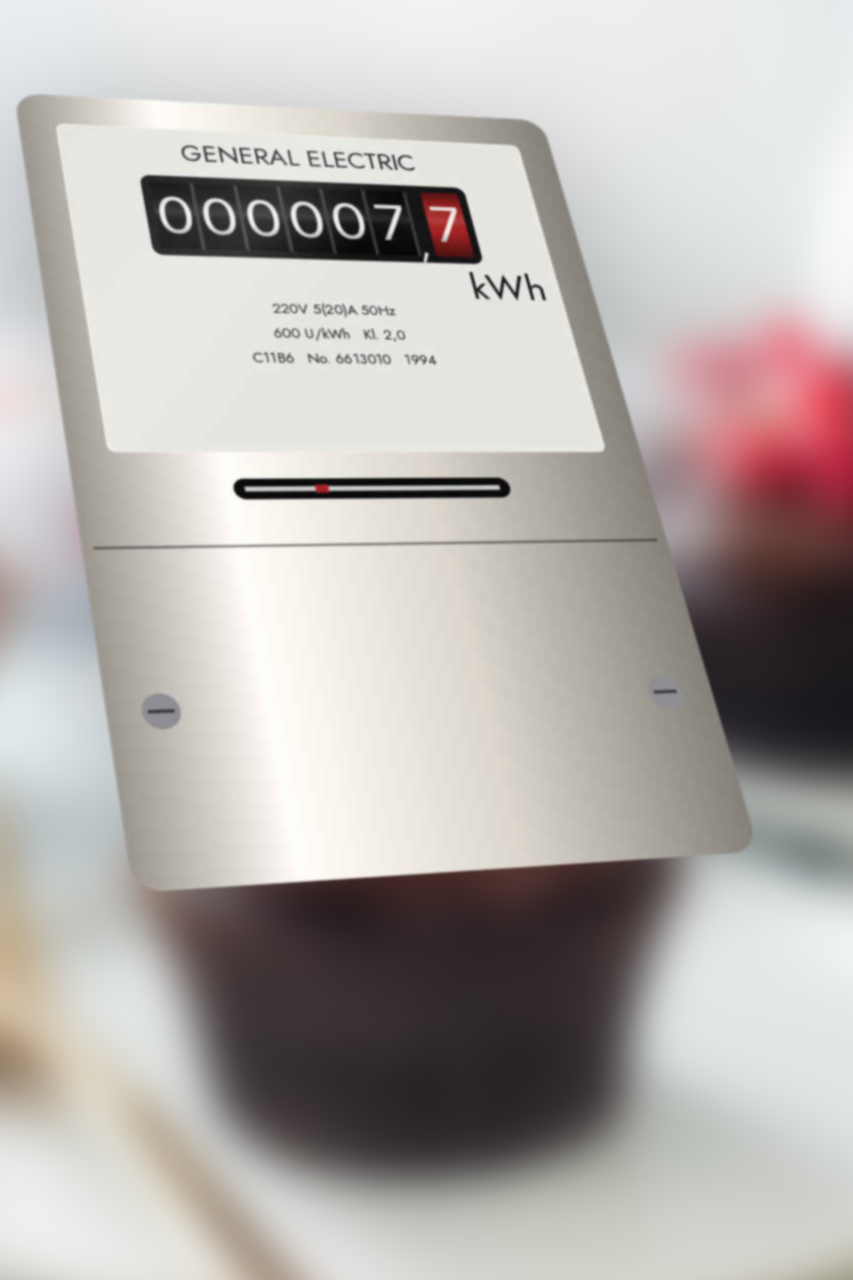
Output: value=7.7 unit=kWh
